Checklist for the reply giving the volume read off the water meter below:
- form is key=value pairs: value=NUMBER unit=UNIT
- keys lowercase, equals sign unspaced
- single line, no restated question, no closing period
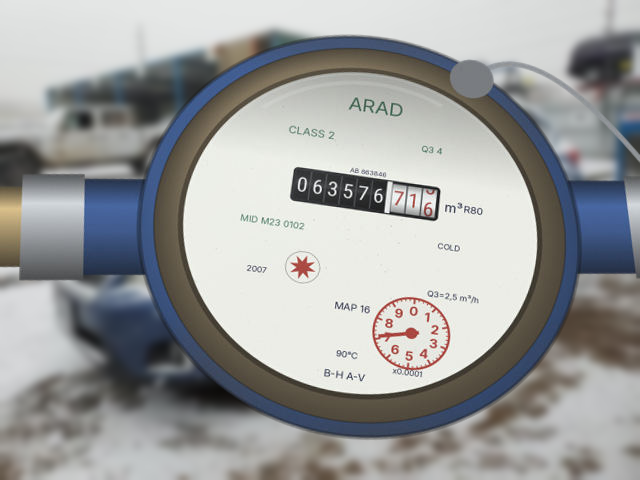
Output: value=63576.7157 unit=m³
